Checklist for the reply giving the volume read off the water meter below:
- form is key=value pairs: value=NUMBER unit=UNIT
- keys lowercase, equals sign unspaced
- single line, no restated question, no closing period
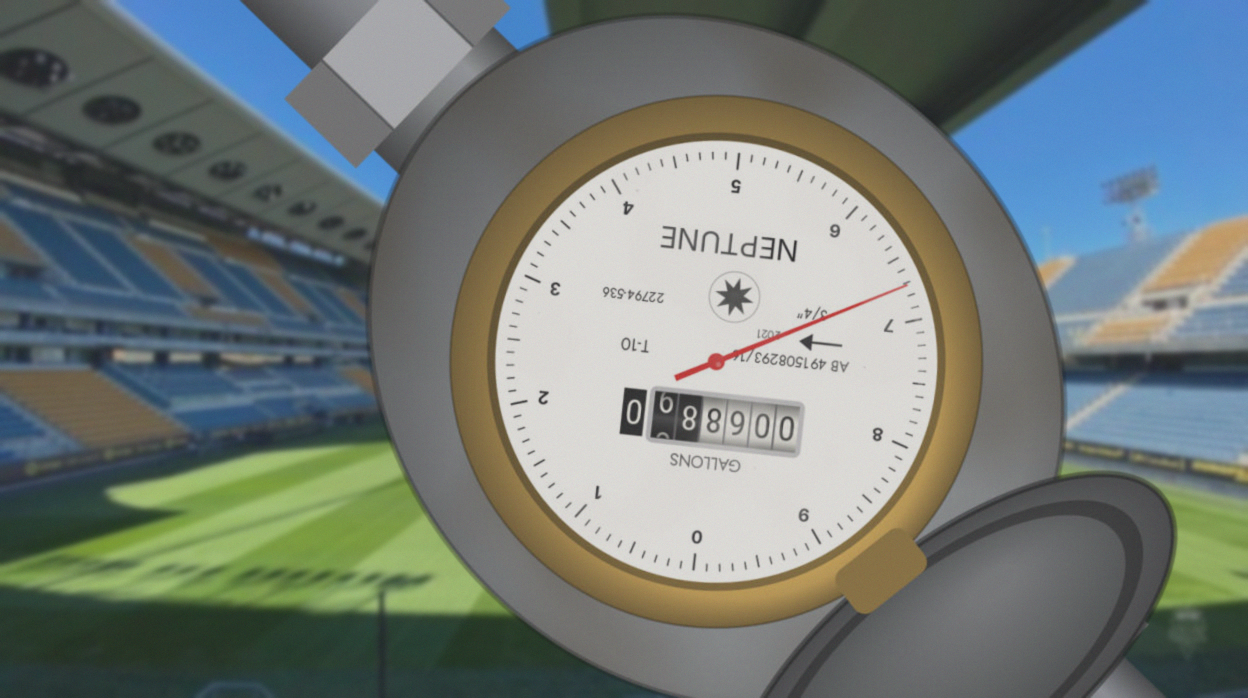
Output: value=68886.7 unit=gal
